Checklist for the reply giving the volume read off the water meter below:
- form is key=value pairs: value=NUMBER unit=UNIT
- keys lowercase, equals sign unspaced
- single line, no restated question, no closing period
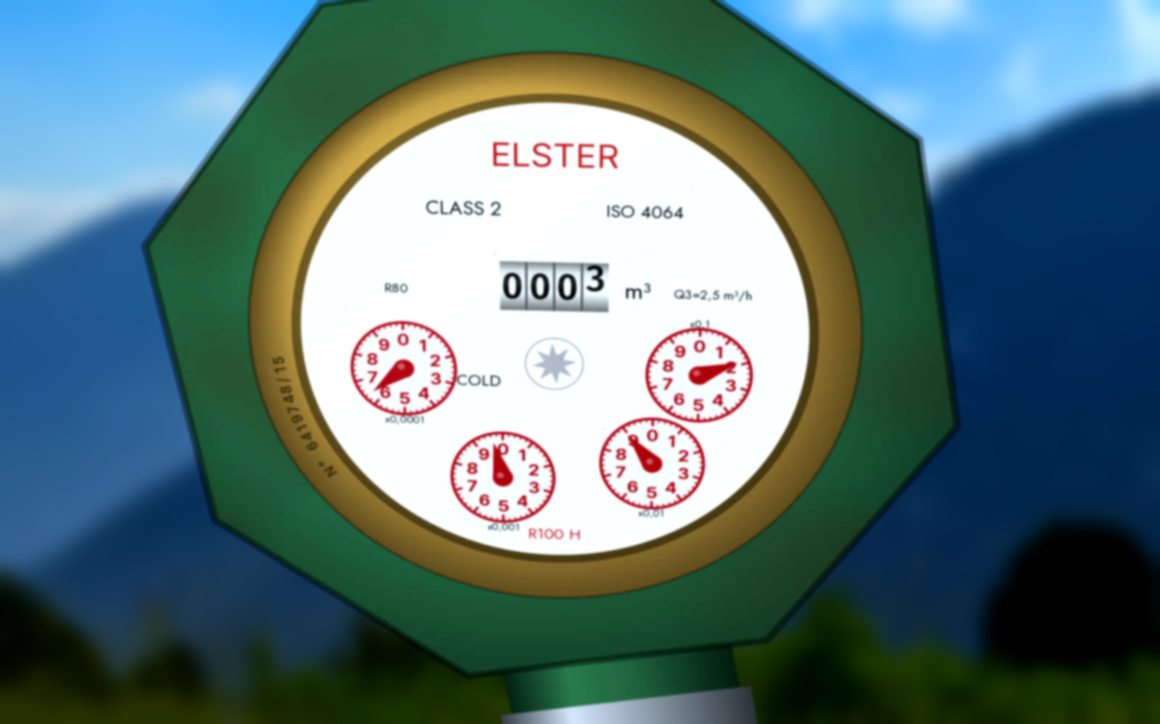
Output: value=3.1896 unit=m³
